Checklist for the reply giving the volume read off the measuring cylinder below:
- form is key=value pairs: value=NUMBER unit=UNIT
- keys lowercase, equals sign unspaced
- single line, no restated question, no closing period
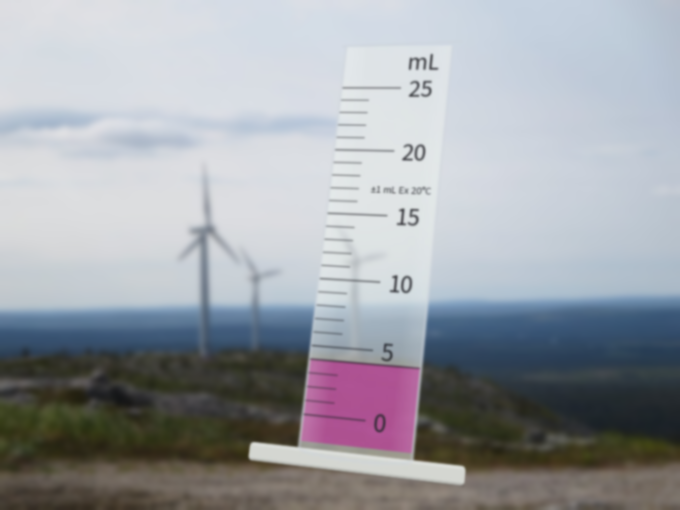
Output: value=4 unit=mL
